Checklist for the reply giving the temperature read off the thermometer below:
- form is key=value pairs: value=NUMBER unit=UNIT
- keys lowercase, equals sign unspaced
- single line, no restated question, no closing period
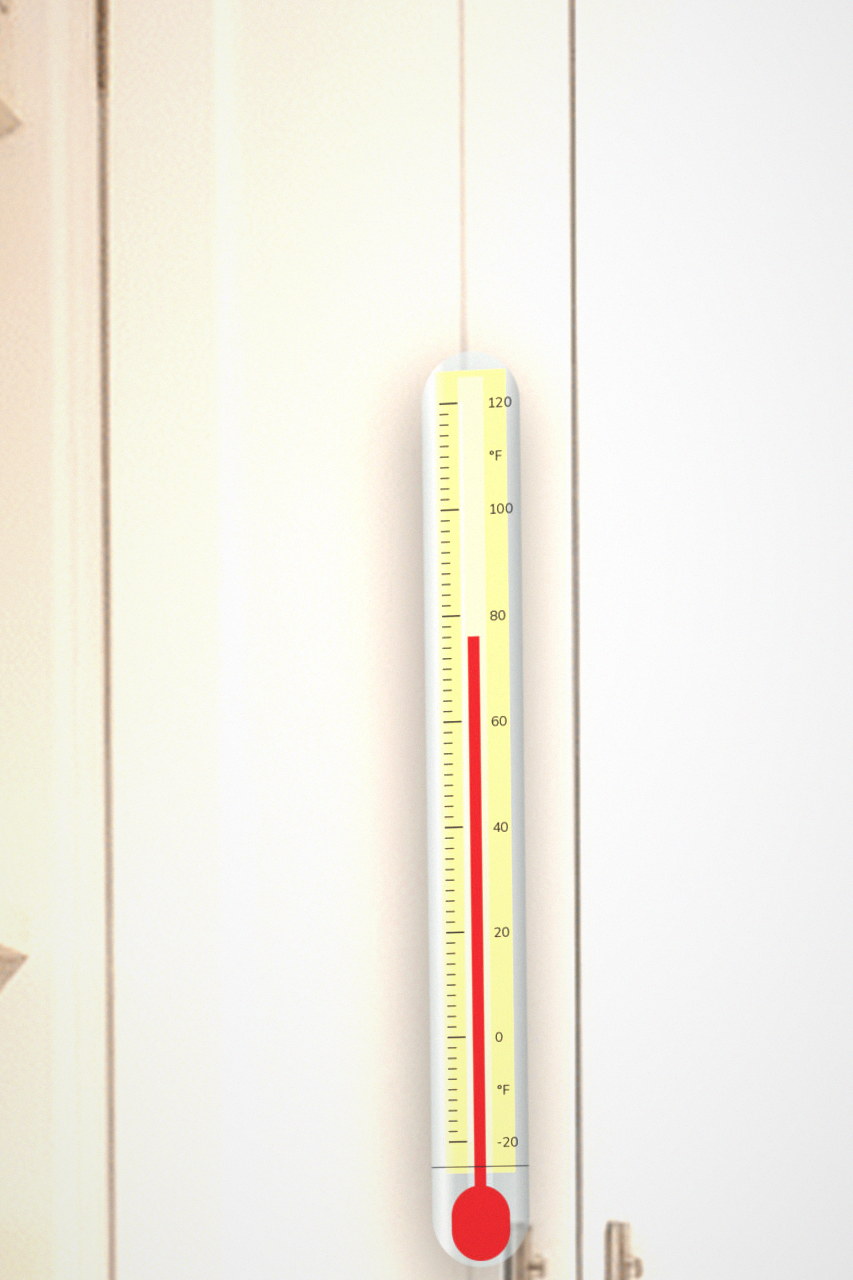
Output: value=76 unit=°F
